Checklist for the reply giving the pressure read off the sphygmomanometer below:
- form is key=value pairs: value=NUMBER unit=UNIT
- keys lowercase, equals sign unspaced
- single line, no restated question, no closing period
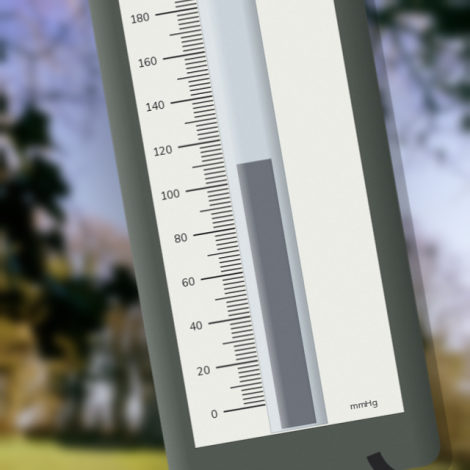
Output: value=108 unit=mmHg
